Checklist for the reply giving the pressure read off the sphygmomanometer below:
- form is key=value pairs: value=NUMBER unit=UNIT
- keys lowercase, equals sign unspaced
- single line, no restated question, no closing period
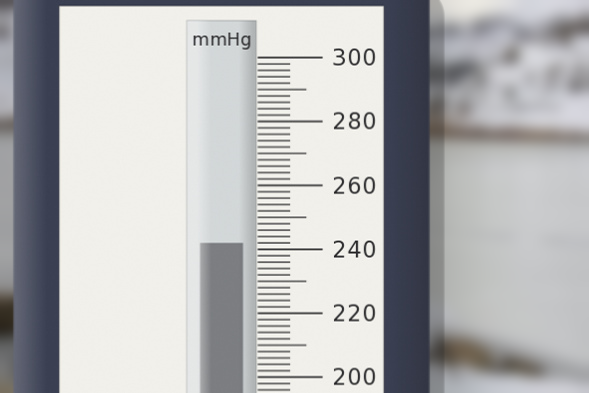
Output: value=242 unit=mmHg
